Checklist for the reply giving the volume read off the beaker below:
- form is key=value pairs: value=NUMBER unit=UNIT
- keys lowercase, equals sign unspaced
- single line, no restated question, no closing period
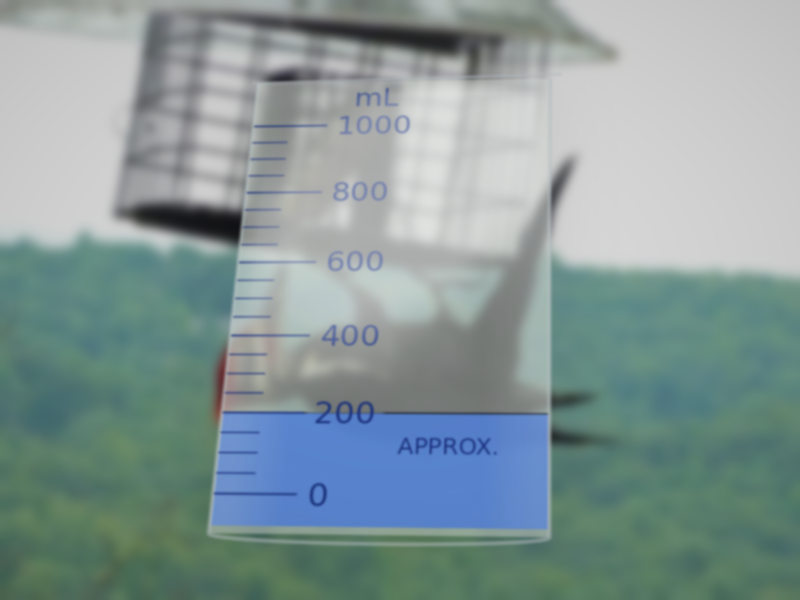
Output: value=200 unit=mL
